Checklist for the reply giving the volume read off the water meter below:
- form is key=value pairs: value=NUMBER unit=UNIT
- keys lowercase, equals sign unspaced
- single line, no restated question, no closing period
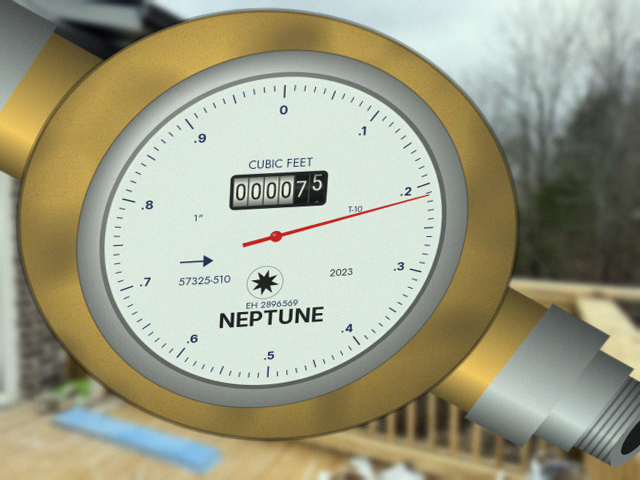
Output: value=75.21 unit=ft³
